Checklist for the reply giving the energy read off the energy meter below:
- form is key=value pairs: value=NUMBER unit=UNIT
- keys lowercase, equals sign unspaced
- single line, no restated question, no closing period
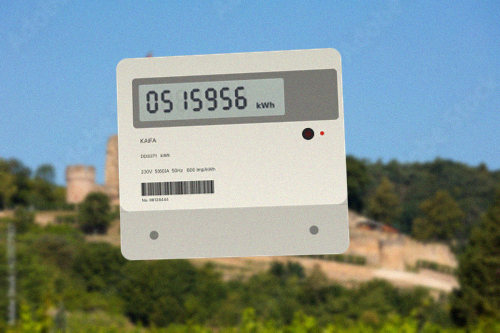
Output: value=515956 unit=kWh
